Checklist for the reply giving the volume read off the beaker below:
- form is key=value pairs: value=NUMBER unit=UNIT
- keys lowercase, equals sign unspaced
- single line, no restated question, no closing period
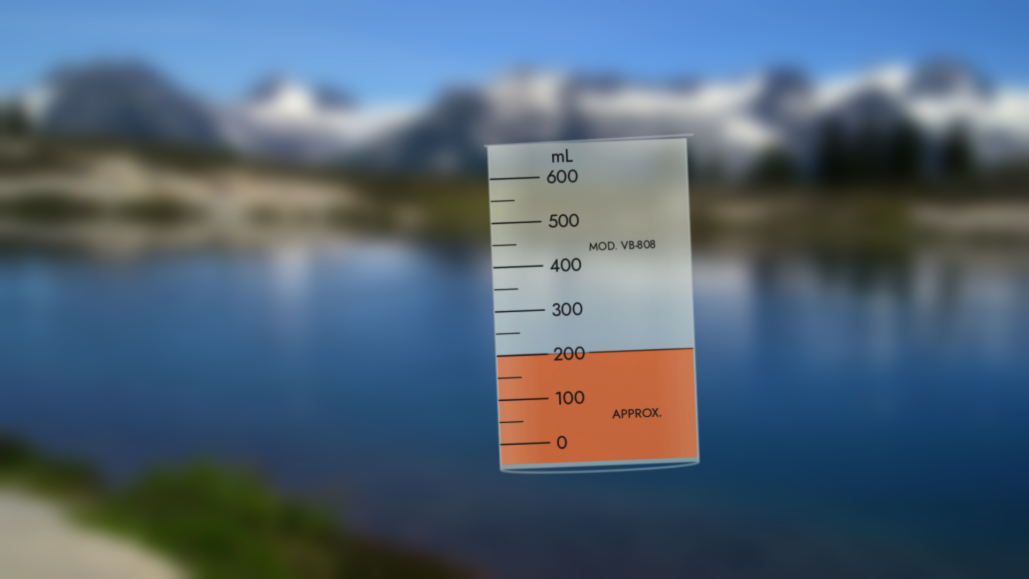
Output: value=200 unit=mL
